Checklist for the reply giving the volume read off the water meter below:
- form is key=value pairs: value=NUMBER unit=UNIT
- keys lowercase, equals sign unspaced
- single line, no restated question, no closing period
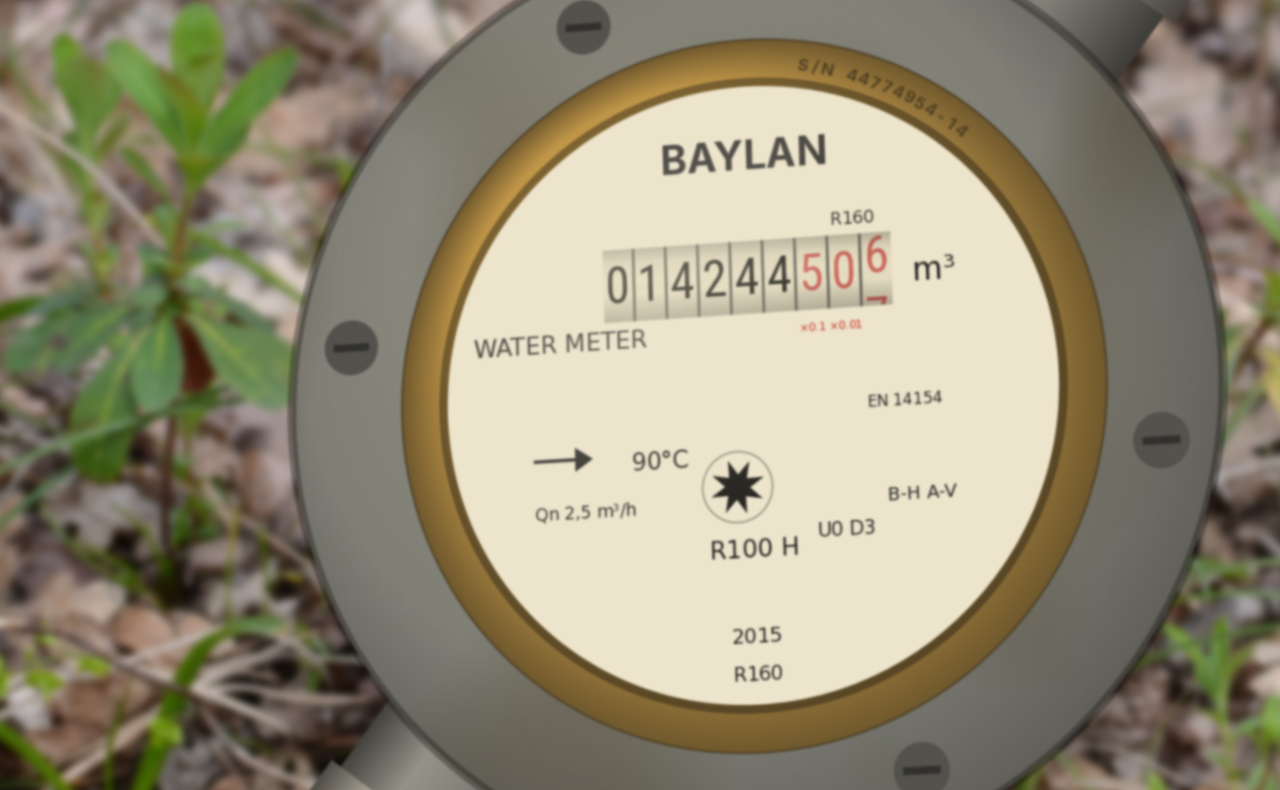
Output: value=14244.506 unit=m³
